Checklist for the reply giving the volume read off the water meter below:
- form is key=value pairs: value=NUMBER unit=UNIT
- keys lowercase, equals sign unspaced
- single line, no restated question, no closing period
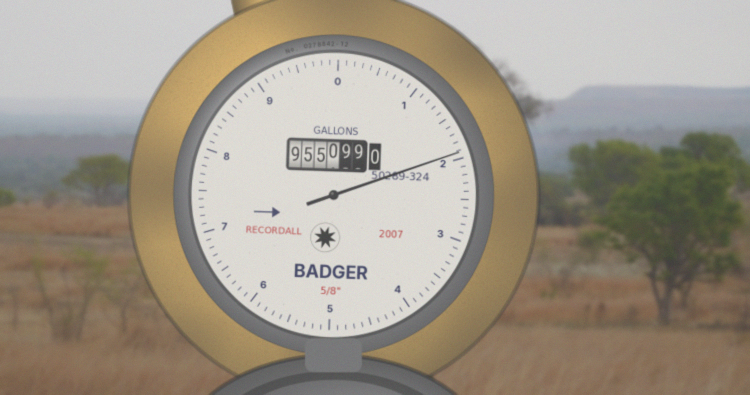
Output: value=9550991.9 unit=gal
